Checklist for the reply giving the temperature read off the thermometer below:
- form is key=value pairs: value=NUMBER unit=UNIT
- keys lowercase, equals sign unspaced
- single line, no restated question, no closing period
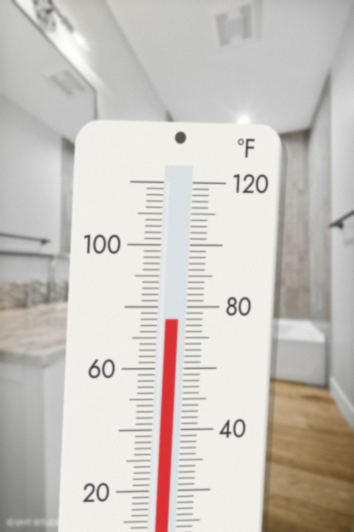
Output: value=76 unit=°F
